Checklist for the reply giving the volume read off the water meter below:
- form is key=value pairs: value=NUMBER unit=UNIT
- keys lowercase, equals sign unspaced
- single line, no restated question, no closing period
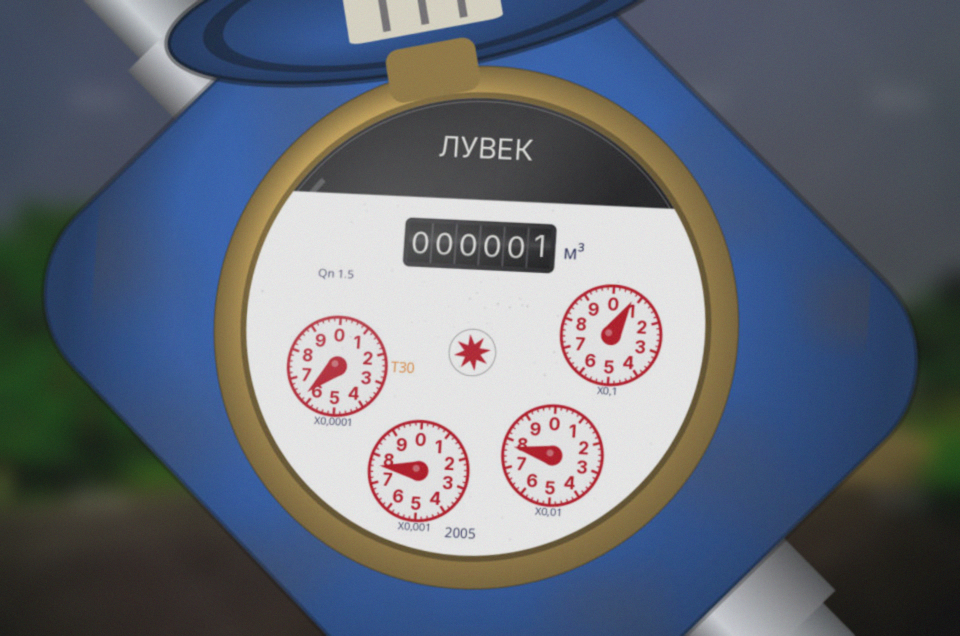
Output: value=1.0776 unit=m³
